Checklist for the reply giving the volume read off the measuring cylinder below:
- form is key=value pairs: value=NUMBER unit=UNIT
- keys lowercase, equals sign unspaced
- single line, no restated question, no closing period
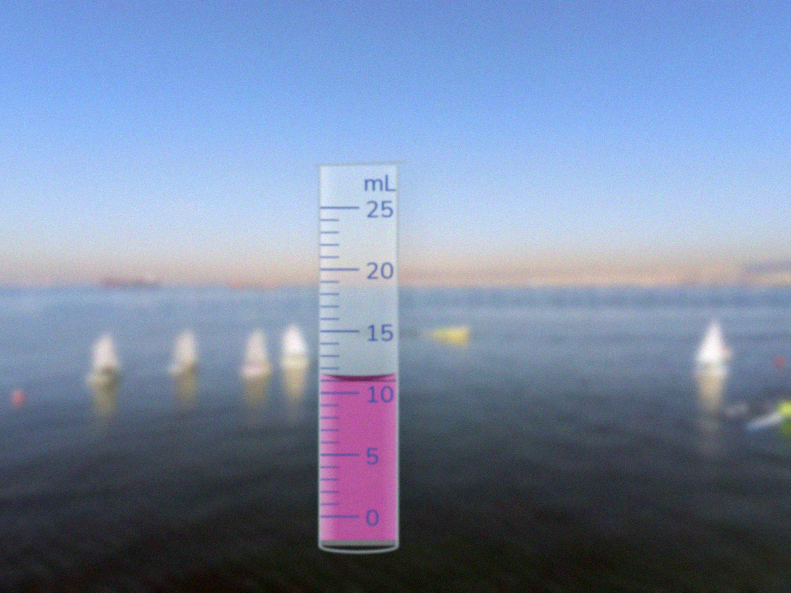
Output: value=11 unit=mL
